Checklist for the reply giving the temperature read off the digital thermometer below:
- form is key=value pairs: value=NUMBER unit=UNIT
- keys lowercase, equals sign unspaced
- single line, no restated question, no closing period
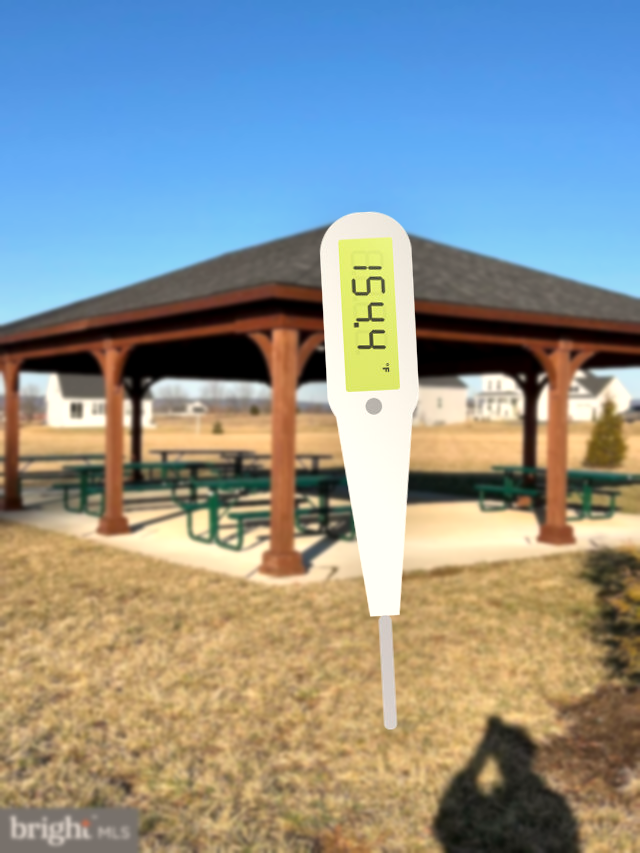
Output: value=154.4 unit=°F
